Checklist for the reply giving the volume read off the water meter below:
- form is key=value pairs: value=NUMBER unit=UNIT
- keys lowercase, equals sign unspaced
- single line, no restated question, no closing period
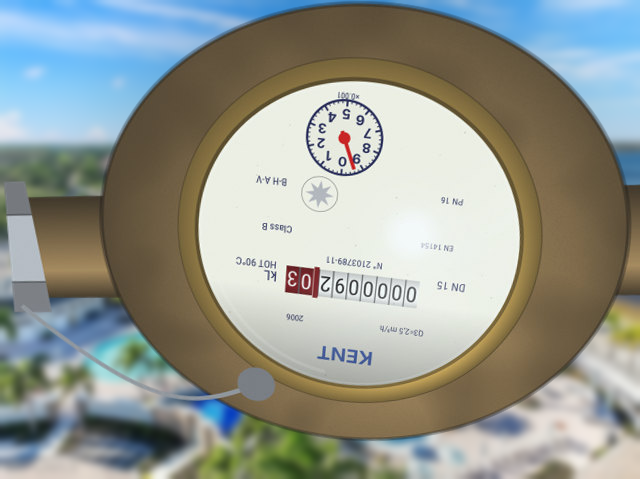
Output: value=92.029 unit=kL
